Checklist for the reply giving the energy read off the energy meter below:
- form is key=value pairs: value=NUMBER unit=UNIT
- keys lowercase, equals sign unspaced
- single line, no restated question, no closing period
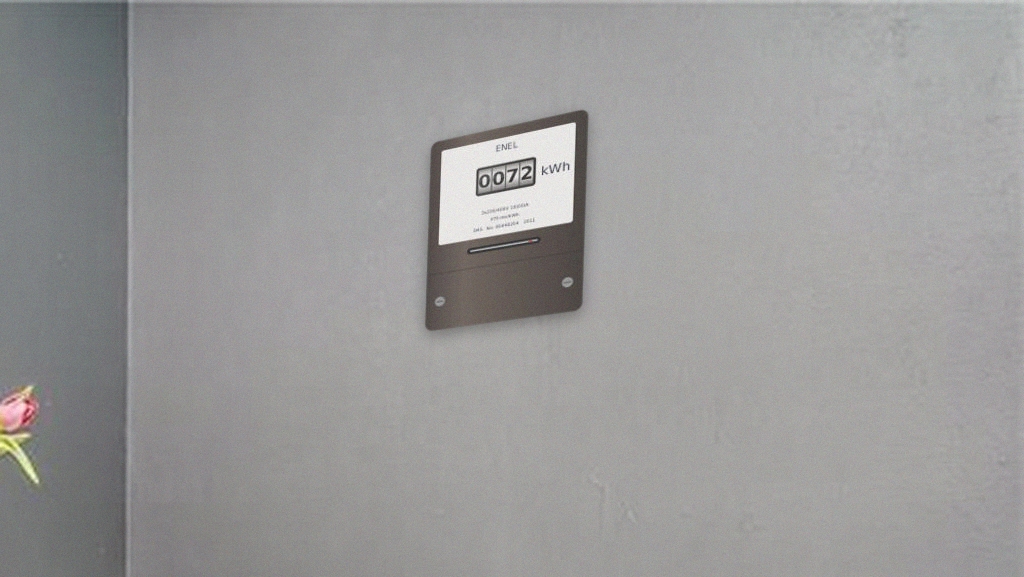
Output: value=72 unit=kWh
